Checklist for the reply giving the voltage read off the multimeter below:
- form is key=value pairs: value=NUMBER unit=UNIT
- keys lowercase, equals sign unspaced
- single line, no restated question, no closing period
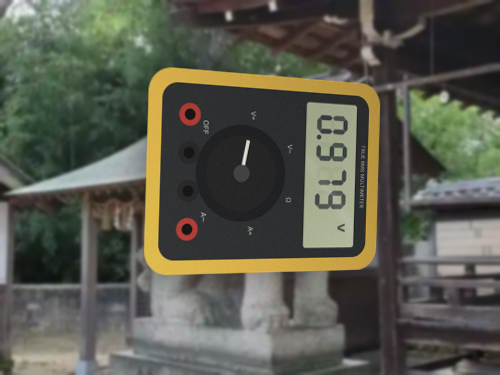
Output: value=0.979 unit=V
